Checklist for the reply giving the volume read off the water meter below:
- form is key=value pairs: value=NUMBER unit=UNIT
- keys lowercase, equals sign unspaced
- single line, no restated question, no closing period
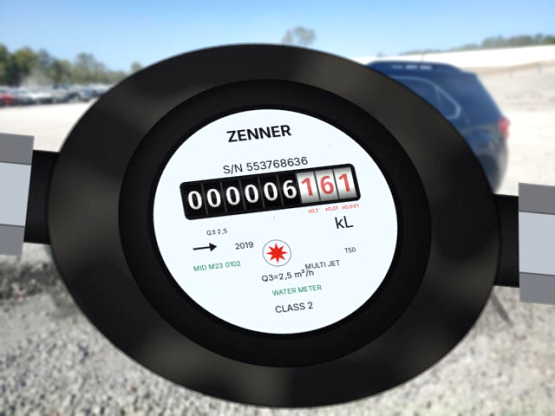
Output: value=6.161 unit=kL
